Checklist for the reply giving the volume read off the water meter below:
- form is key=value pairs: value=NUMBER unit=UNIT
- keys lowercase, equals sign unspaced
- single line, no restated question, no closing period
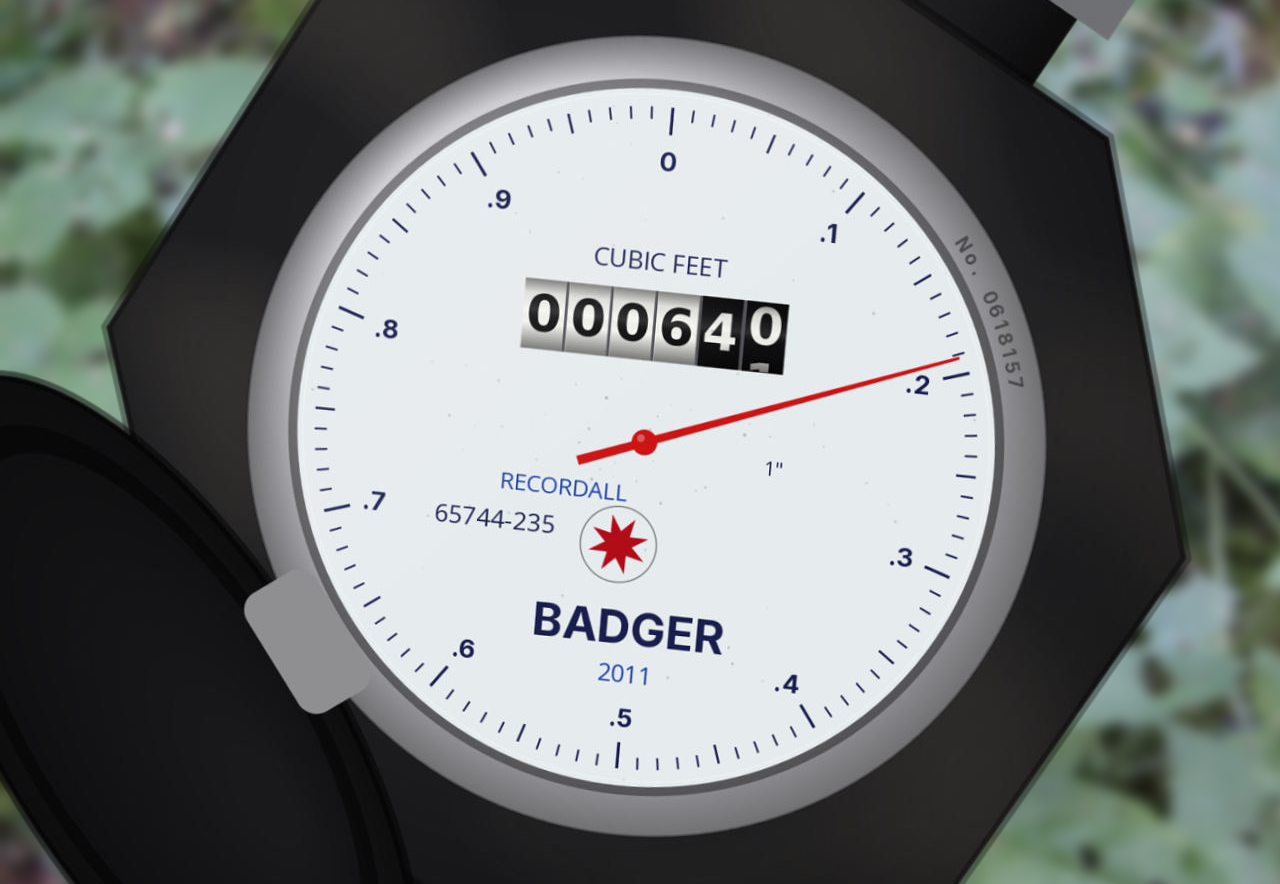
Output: value=640.19 unit=ft³
